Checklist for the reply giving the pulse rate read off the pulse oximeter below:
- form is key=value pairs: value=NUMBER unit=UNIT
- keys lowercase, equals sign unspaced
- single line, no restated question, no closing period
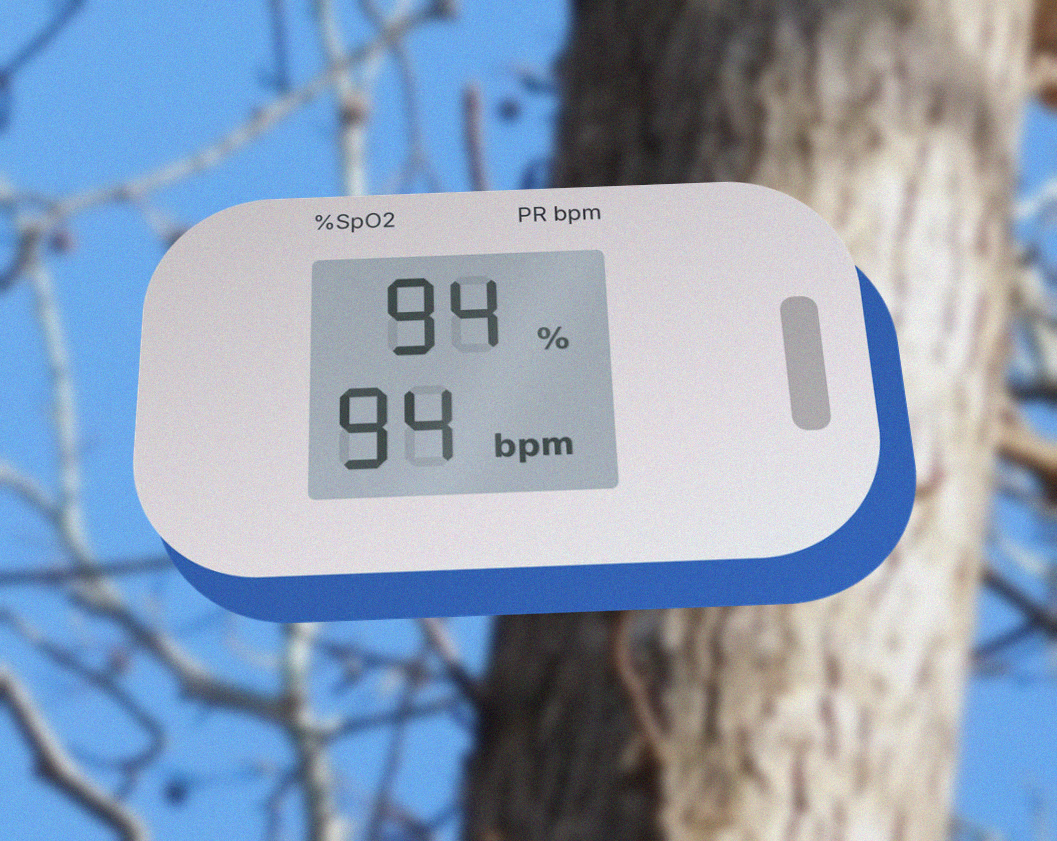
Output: value=94 unit=bpm
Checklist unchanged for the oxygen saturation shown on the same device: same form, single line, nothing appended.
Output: value=94 unit=%
